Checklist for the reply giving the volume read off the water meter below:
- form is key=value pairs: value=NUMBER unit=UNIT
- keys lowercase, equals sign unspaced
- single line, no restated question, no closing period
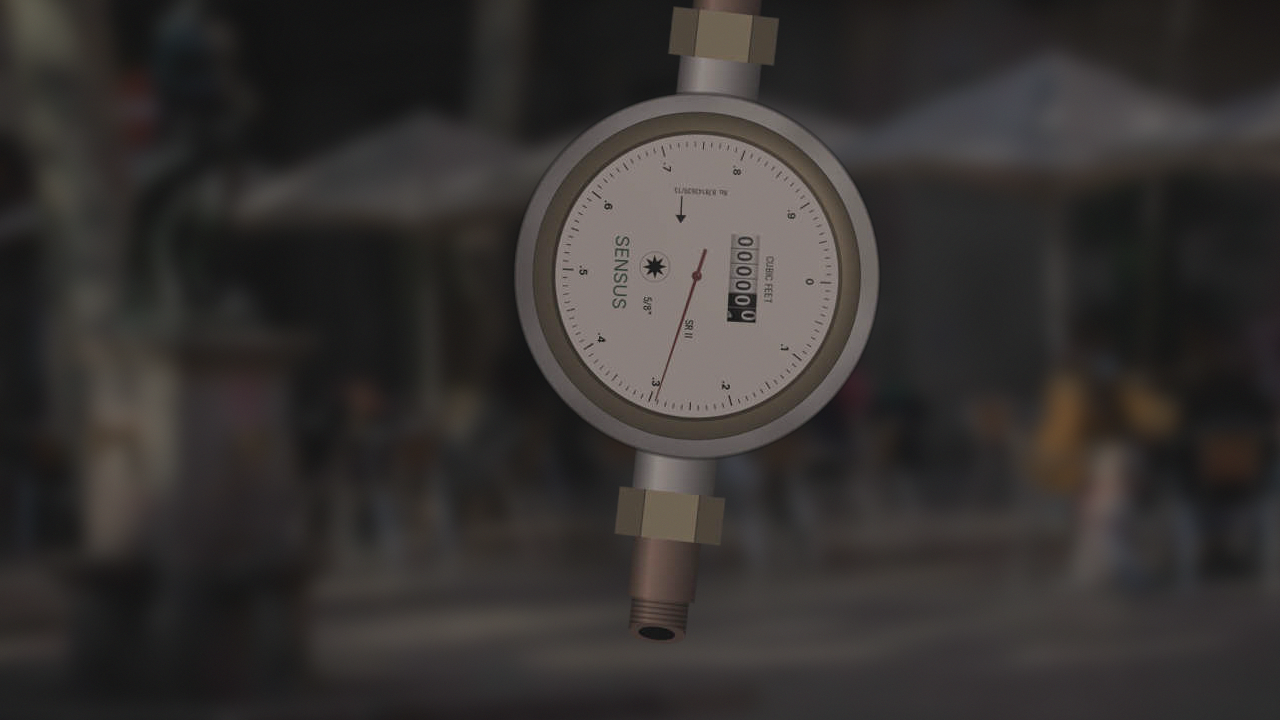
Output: value=0.29 unit=ft³
